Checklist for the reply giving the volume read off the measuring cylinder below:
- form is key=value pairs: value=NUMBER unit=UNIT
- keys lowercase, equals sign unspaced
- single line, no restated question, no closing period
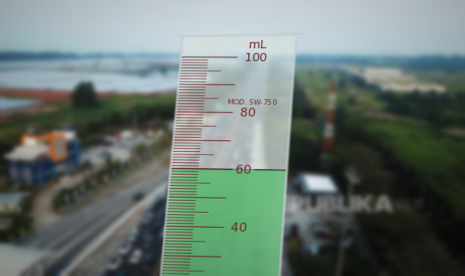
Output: value=60 unit=mL
